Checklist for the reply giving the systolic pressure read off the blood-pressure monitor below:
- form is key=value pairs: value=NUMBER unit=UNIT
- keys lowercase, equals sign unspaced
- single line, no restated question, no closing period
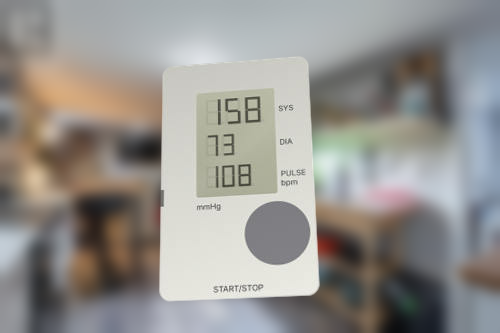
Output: value=158 unit=mmHg
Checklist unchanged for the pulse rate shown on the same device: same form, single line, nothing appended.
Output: value=108 unit=bpm
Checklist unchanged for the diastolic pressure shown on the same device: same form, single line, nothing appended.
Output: value=73 unit=mmHg
